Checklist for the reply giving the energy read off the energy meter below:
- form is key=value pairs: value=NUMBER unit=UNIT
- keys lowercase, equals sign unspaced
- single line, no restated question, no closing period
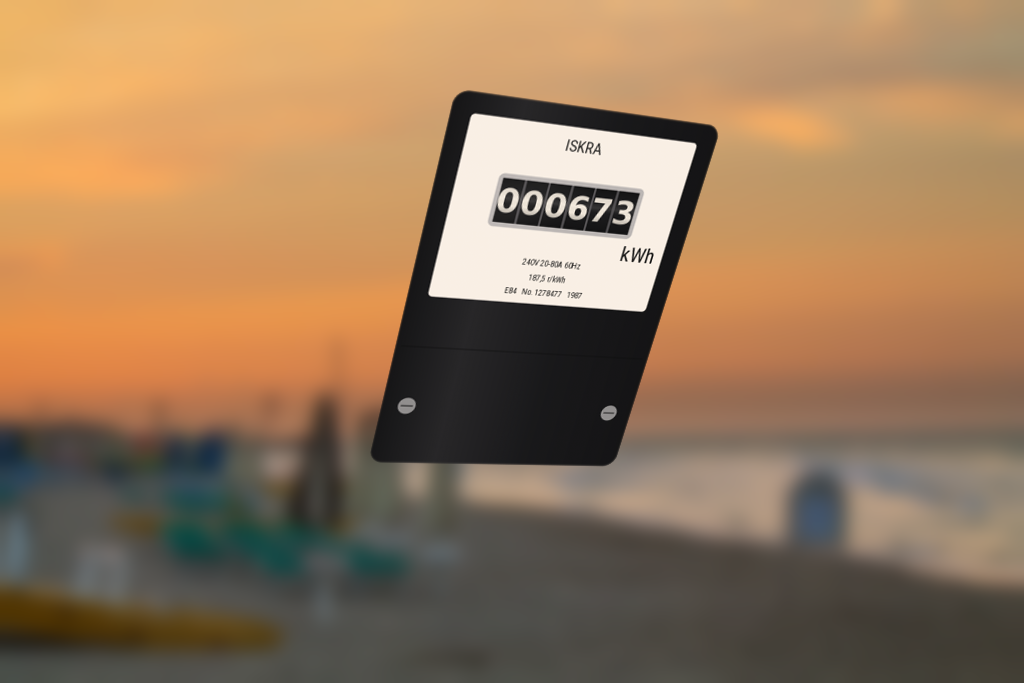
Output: value=673 unit=kWh
